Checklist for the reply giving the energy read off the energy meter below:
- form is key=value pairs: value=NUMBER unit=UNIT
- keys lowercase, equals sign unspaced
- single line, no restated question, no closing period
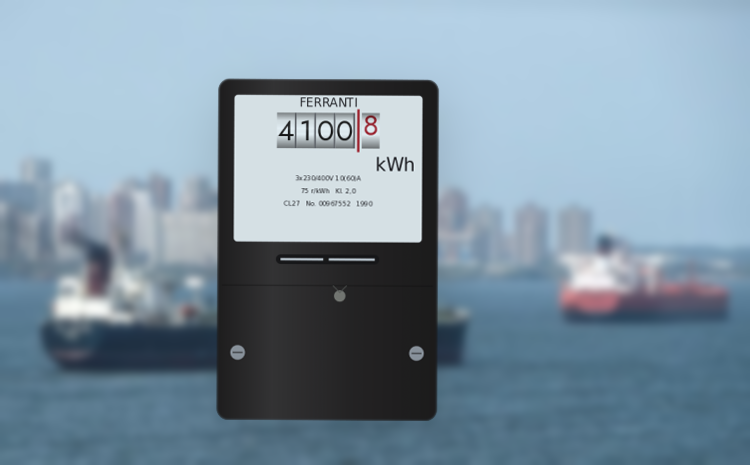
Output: value=4100.8 unit=kWh
